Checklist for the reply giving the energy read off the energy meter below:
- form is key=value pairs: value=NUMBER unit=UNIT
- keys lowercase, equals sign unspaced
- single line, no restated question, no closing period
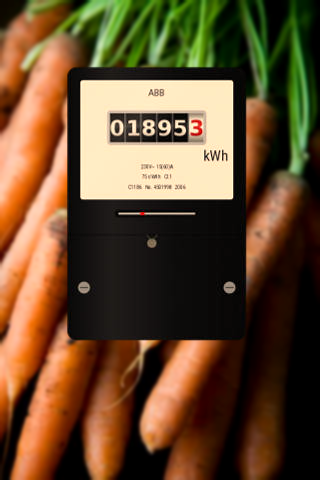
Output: value=1895.3 unit=kWh
